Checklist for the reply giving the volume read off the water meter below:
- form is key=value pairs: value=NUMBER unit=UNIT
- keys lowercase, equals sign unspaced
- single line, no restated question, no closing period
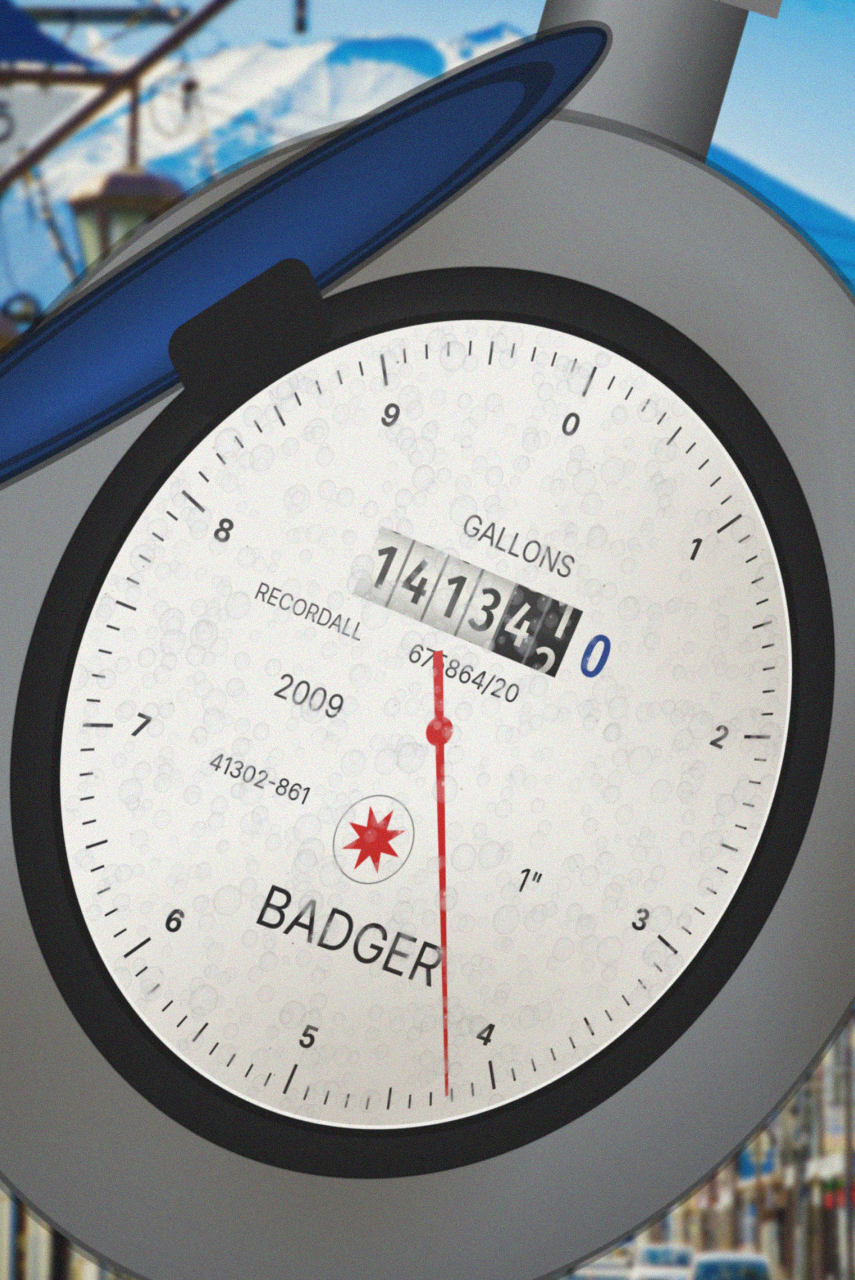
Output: value=1413414.2 unit=gal
